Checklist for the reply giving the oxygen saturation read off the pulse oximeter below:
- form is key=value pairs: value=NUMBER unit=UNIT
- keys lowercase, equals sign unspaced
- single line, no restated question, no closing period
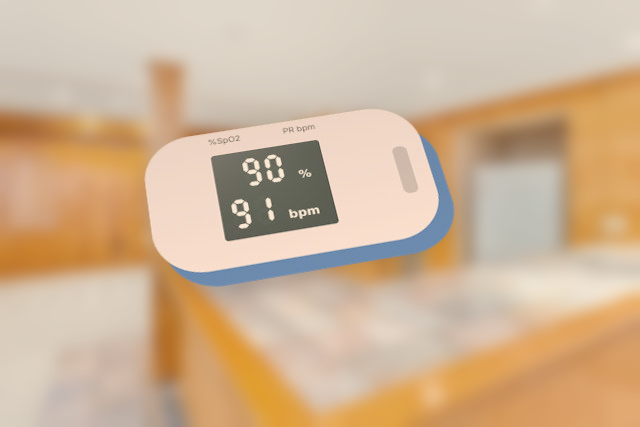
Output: value=90 unit=%
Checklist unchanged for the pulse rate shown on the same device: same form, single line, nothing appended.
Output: value=91 unit=bpm
